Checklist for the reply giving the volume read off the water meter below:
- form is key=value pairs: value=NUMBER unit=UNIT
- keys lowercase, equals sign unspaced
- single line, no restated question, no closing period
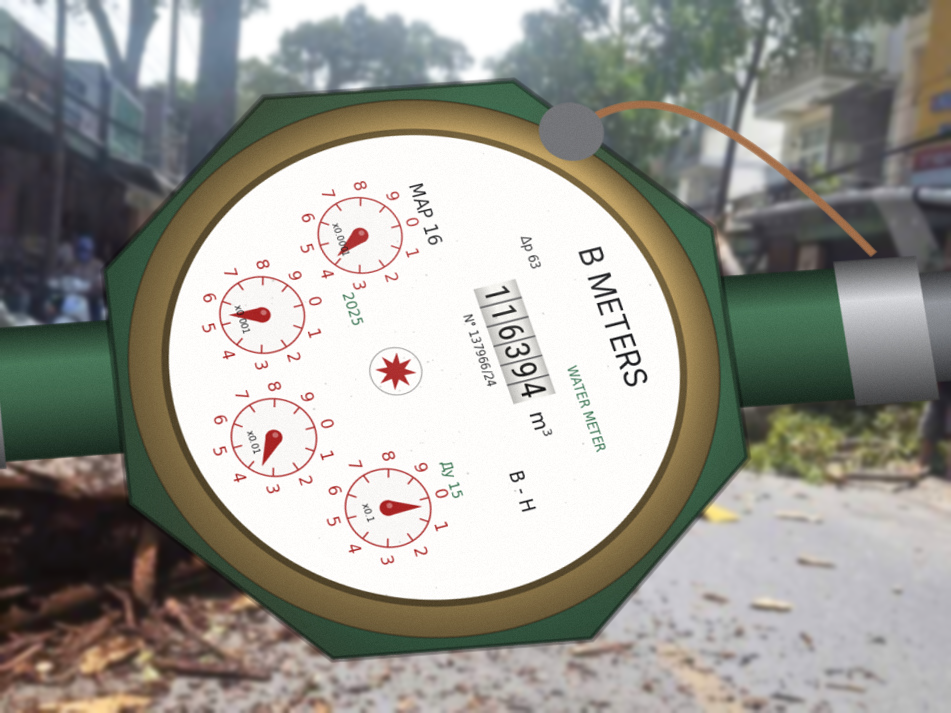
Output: value=116394.0354 unit=m³
